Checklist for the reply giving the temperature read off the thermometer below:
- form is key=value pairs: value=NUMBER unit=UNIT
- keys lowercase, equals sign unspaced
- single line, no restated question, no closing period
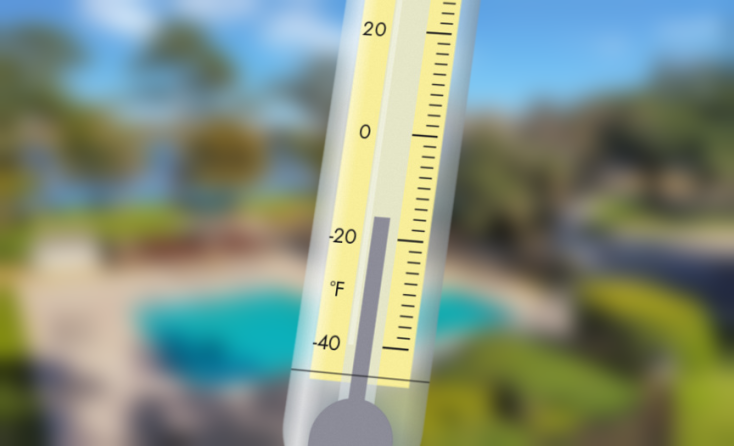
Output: value=-16 unit=°F
